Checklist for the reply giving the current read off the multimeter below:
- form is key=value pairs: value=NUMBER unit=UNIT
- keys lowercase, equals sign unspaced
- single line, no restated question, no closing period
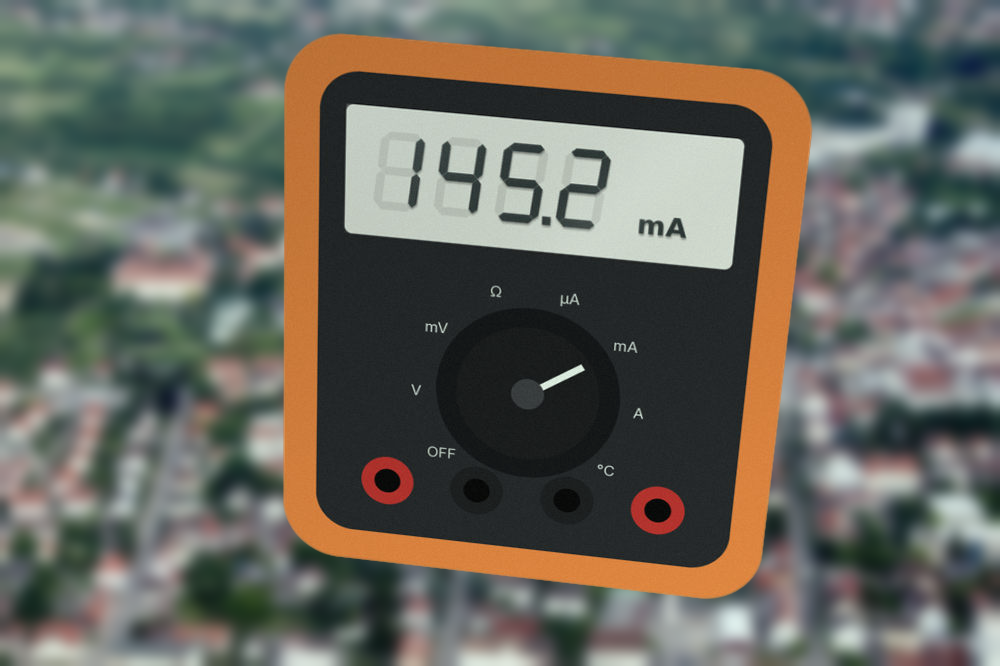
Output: value=145.2 unit=mA
